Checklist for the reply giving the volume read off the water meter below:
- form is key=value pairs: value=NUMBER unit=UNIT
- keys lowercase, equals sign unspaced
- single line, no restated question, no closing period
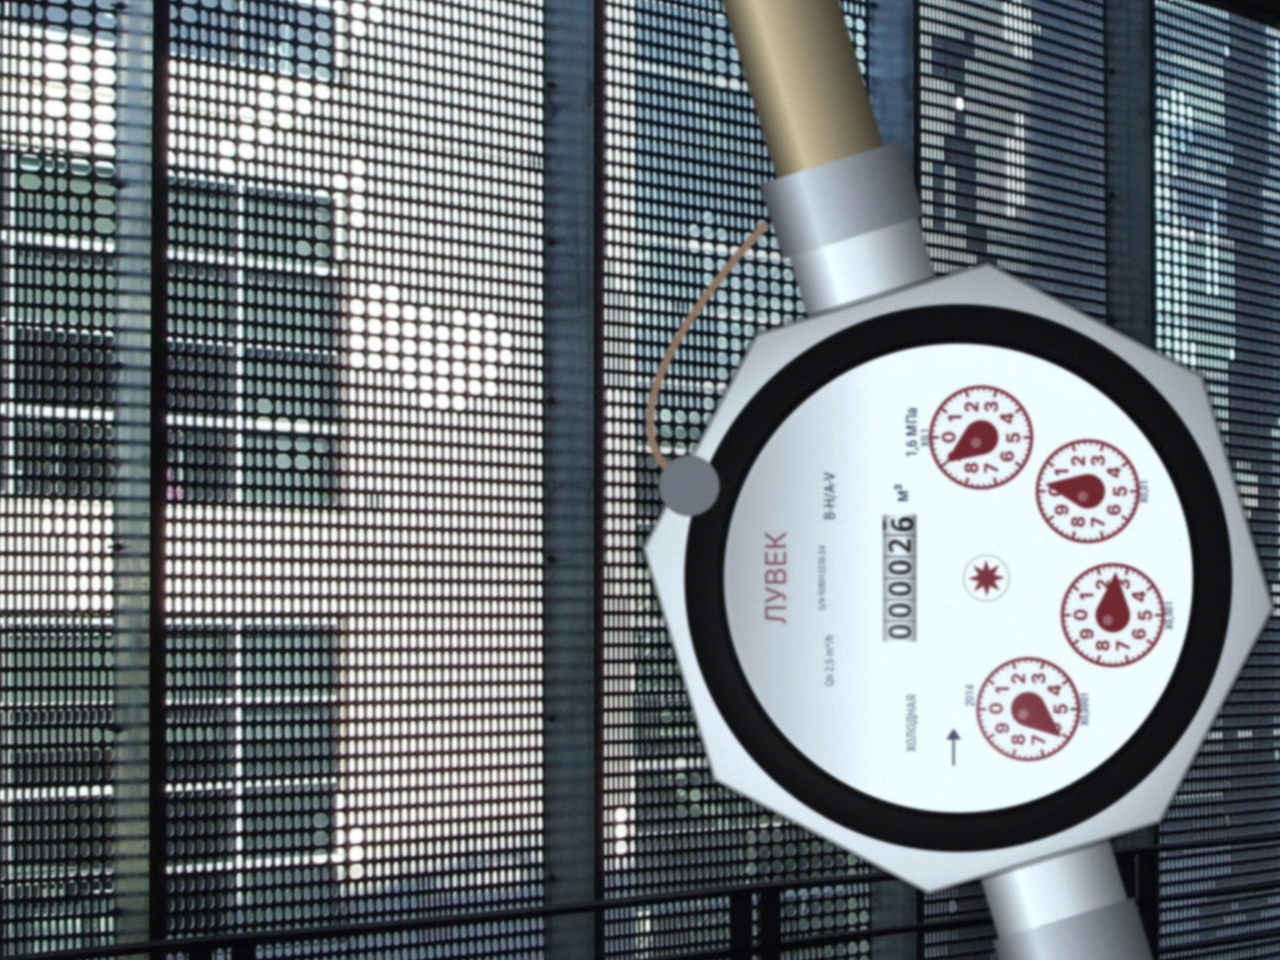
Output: value=25.9026 unit=m³
